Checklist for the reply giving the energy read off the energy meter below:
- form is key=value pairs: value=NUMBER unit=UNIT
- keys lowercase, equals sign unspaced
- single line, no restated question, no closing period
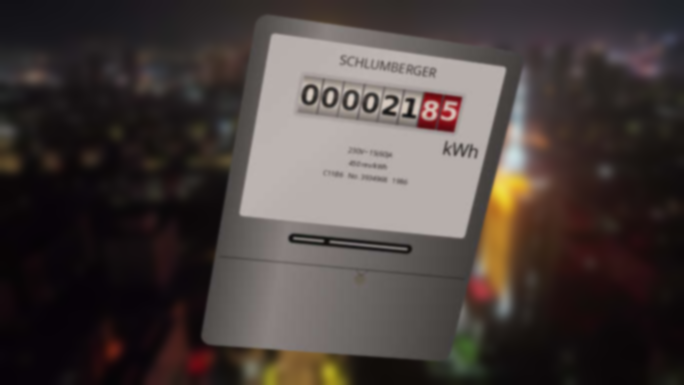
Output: value=21.85 unit=kWh
